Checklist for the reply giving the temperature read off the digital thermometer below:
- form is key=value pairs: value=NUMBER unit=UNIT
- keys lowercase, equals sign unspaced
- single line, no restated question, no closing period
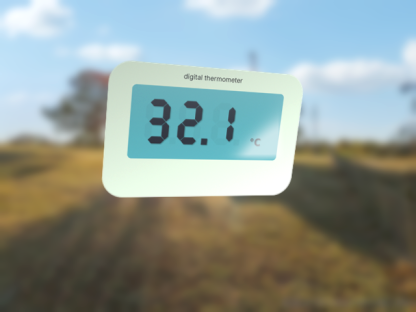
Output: value=32.1 unit=°C
